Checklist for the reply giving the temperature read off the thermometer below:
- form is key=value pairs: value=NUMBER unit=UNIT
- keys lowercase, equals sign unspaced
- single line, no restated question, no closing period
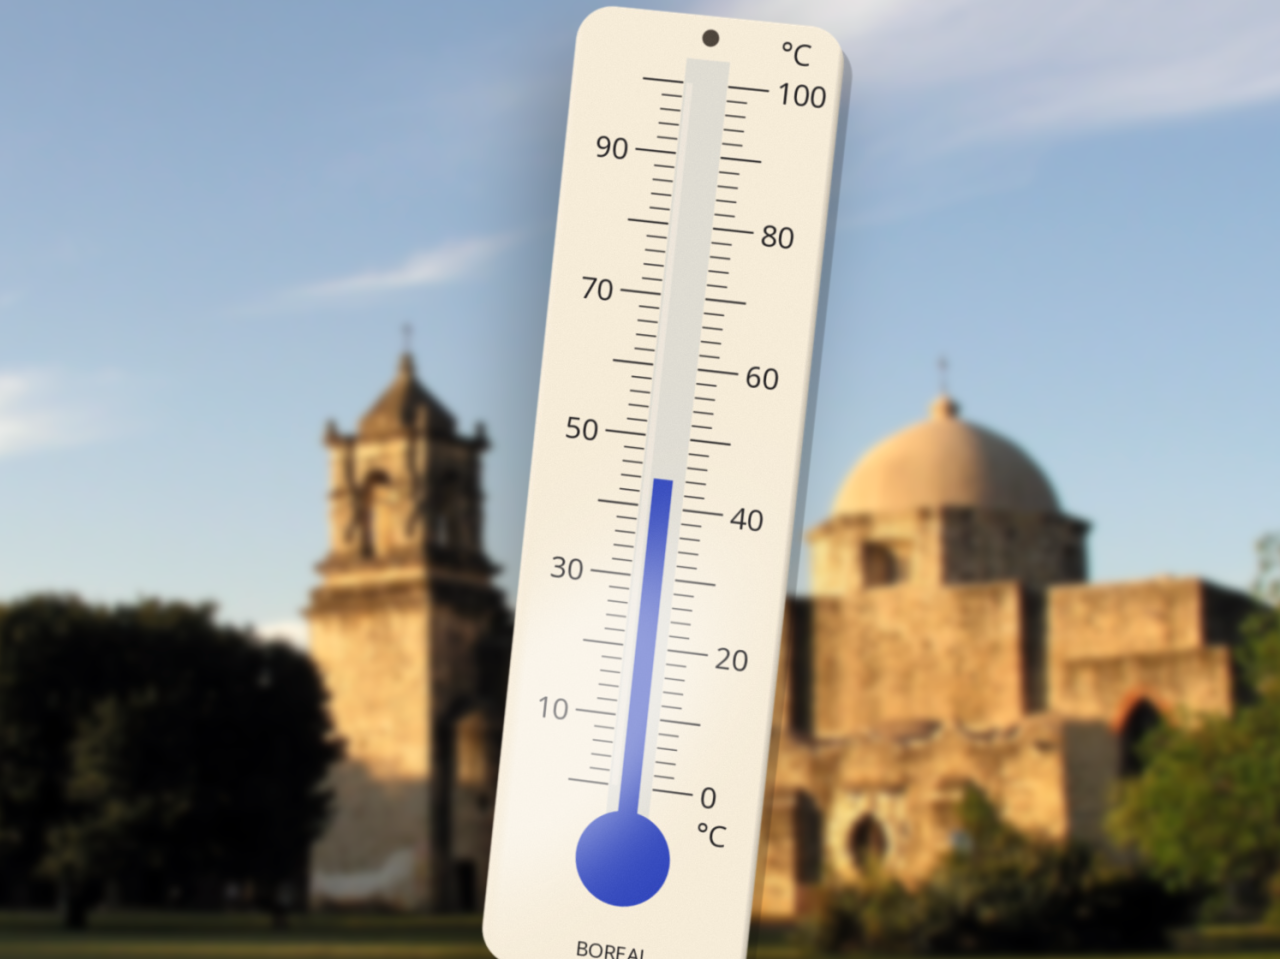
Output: value=44 unit=°C
